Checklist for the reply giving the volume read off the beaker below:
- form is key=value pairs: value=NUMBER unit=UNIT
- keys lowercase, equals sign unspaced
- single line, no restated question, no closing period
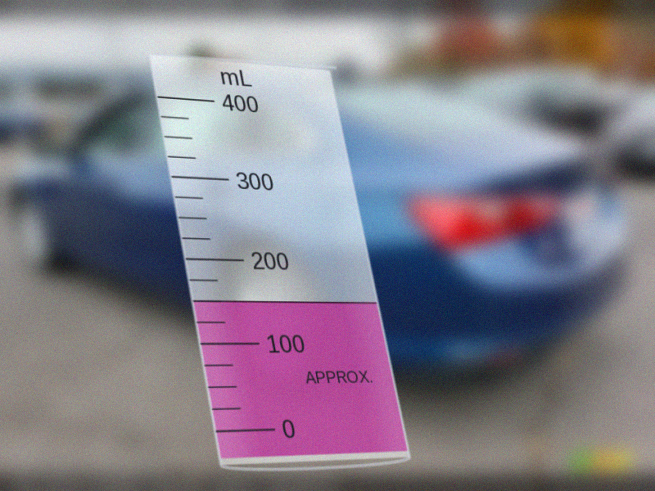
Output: value=150 unit=mL
